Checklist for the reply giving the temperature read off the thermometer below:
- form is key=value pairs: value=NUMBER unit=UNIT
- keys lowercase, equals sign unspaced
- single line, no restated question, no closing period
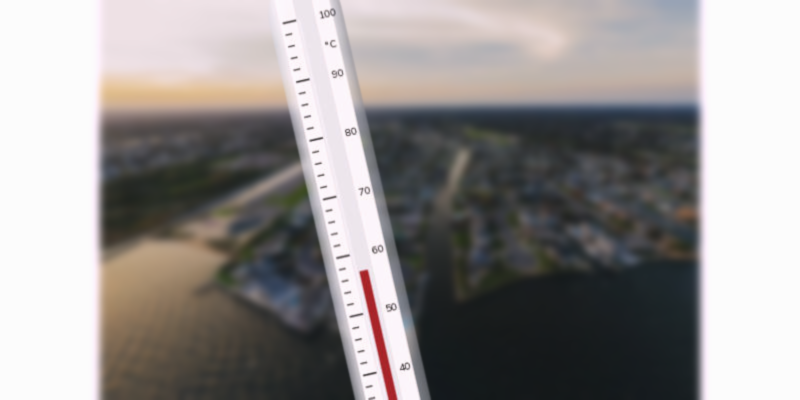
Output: value=57 unit=°C
